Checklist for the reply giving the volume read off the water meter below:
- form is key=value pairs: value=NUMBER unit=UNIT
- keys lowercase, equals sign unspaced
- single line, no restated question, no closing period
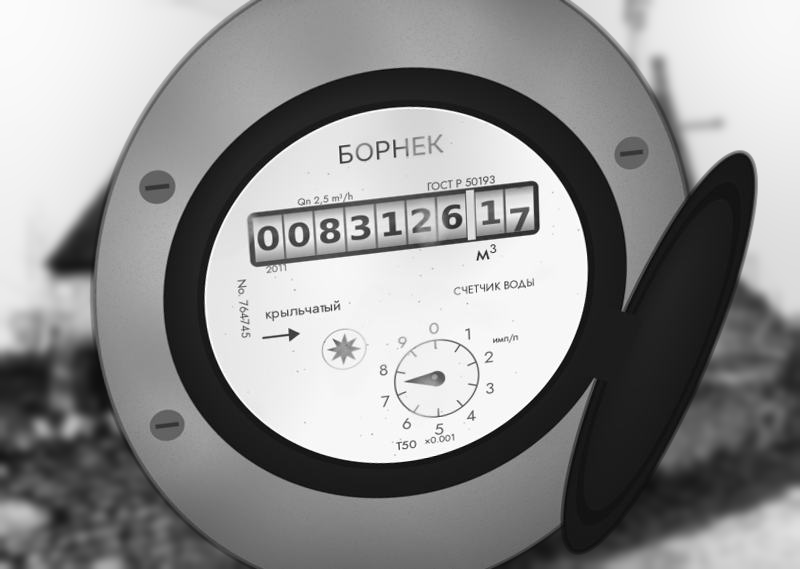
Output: value=83126.167 unit=m³
